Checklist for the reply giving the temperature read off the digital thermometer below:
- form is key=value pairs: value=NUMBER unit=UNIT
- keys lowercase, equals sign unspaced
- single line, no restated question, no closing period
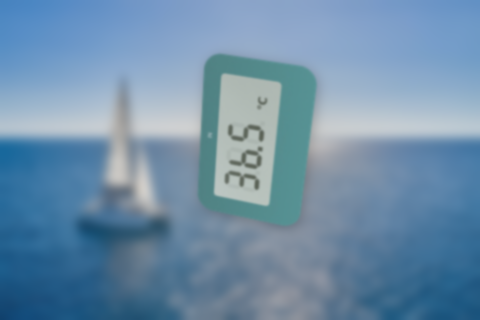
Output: value=36.5 unit=°C
